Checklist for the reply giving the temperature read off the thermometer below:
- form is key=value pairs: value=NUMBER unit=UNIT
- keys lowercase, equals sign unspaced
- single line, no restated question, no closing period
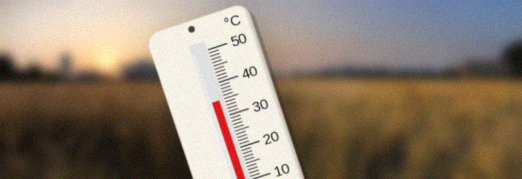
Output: value=35 unit=°C
